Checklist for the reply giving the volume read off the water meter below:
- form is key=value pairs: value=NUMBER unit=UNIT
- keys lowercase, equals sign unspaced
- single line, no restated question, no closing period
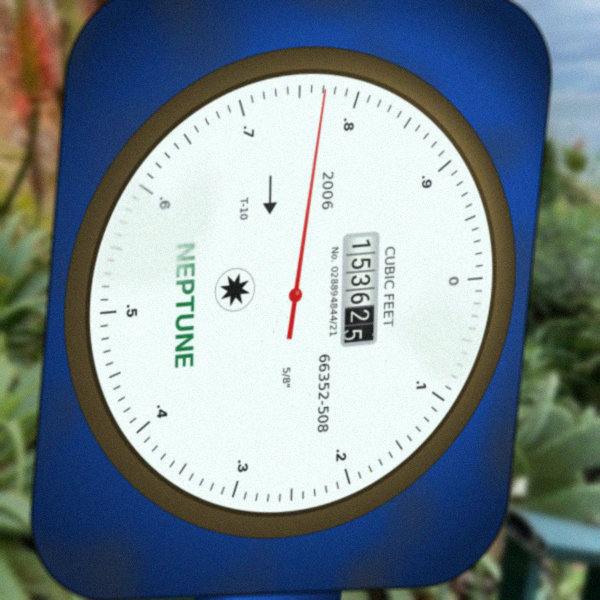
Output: value=153624.77 unit=ft³
